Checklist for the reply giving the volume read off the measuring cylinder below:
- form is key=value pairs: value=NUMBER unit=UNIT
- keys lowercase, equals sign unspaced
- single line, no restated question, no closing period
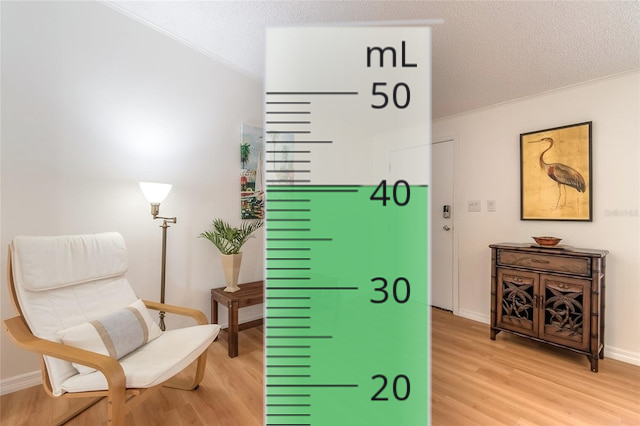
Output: value=40.5 unit=mL
